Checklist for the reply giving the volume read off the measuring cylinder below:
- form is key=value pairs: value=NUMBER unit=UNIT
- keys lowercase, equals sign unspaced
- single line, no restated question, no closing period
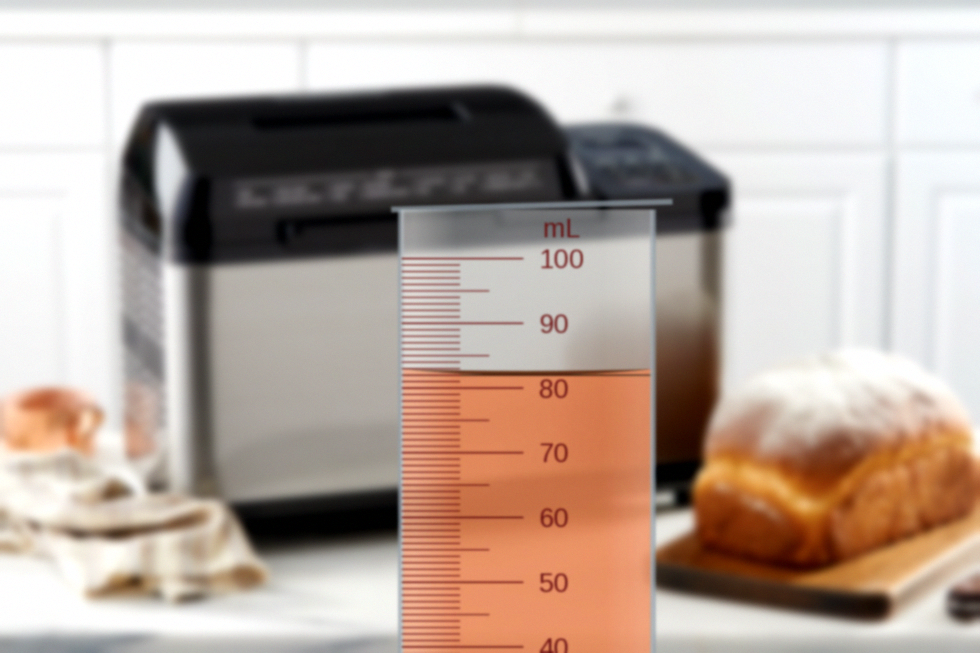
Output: value=82 unit=mL
